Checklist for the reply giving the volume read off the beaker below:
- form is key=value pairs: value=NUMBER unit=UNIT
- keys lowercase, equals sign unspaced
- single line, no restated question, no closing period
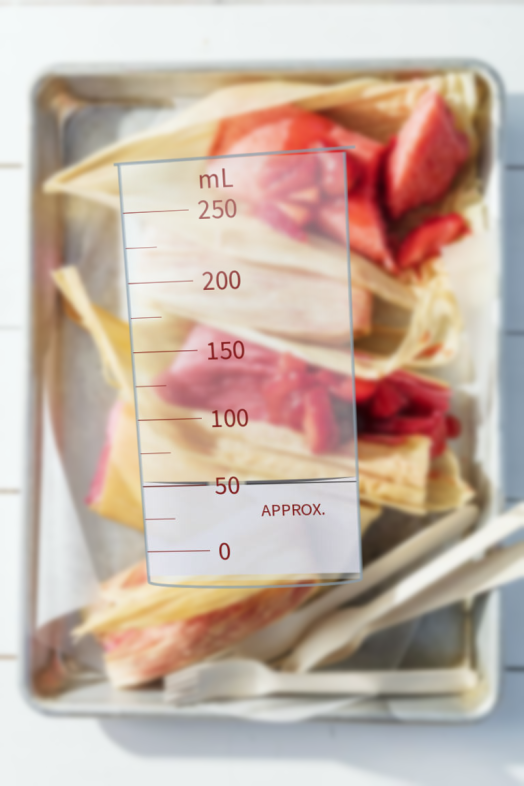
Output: value=50 unit=mL
